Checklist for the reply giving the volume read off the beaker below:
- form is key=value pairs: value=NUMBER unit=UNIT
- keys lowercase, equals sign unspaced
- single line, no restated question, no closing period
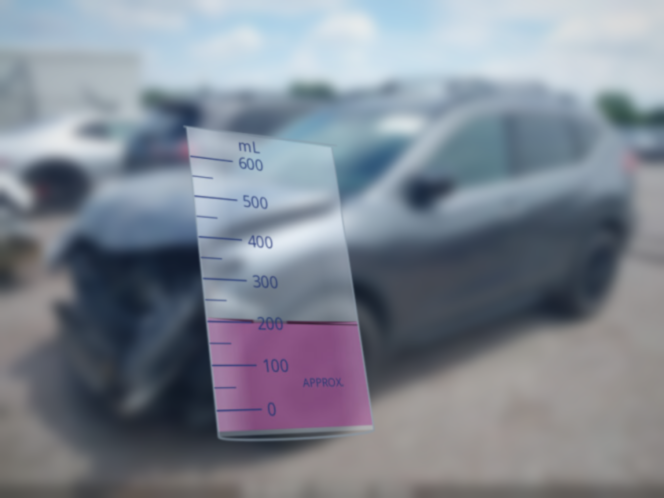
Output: value=200 unit=mL
